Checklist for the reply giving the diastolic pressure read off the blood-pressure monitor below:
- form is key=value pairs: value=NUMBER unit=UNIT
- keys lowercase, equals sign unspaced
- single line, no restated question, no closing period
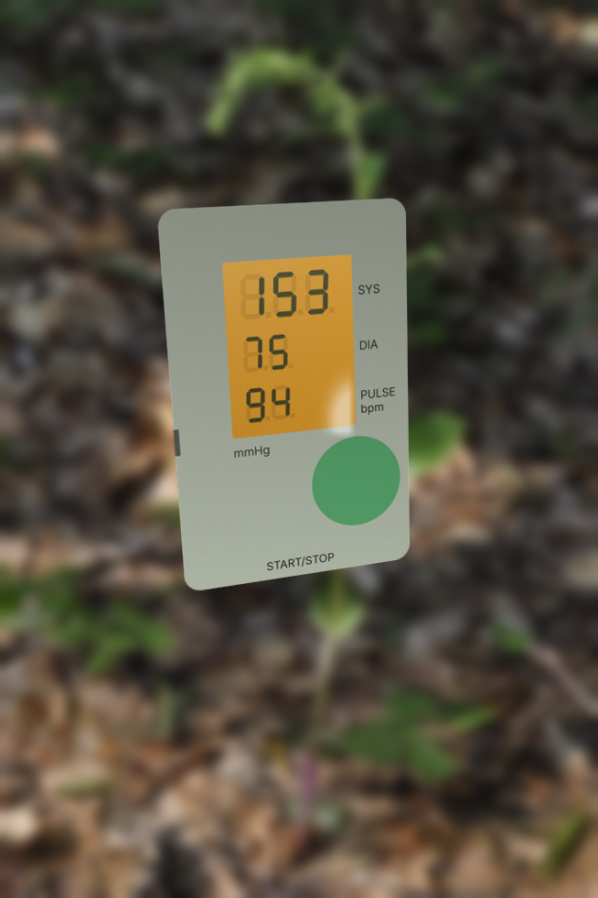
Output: value=75 unit=mmHg
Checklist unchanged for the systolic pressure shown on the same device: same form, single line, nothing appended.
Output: value=153 unit=mmHg
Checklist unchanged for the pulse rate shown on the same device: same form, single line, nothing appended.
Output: value=94 unit=bpm
